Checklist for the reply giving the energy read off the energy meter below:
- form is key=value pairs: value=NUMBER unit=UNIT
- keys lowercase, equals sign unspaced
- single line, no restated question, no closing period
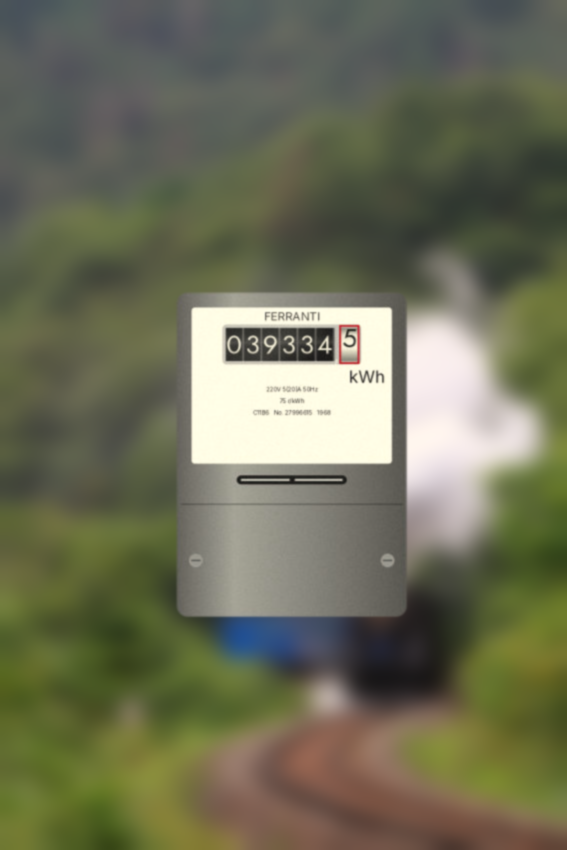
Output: value=39334.5 unit=kWh
